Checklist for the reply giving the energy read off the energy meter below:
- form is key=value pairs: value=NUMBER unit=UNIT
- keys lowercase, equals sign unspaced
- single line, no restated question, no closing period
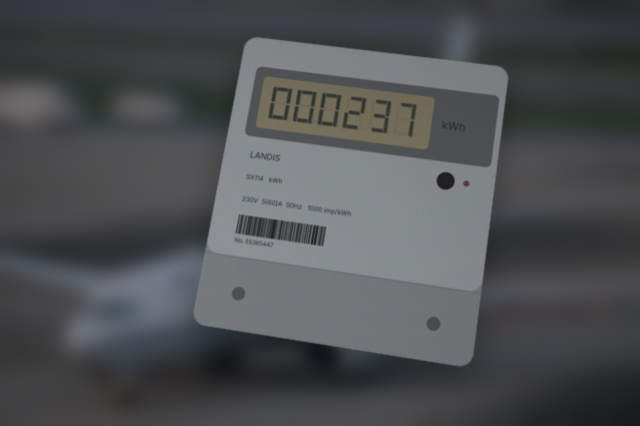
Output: value=237 unit=kWh
